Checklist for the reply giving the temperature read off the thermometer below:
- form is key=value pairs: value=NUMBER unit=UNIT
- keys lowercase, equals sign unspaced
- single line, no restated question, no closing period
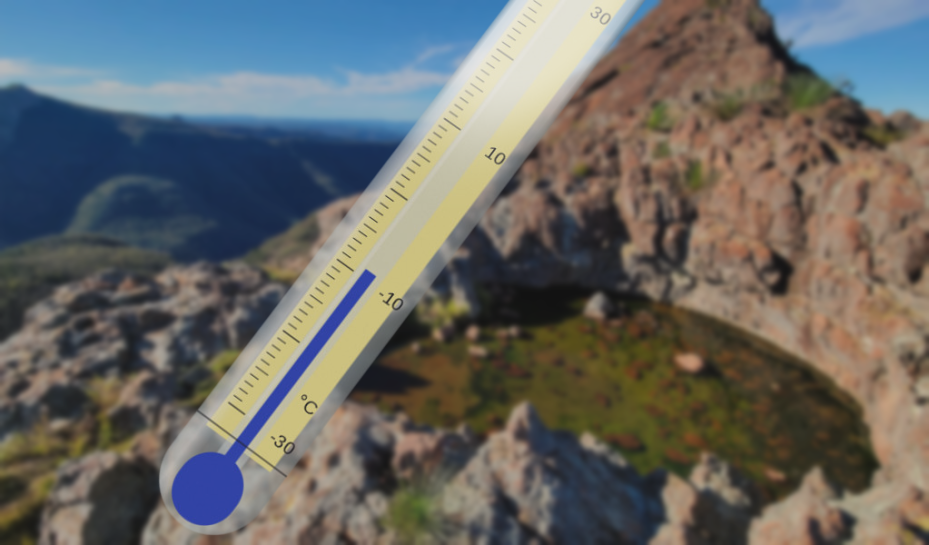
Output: value=-9 unit=°C
